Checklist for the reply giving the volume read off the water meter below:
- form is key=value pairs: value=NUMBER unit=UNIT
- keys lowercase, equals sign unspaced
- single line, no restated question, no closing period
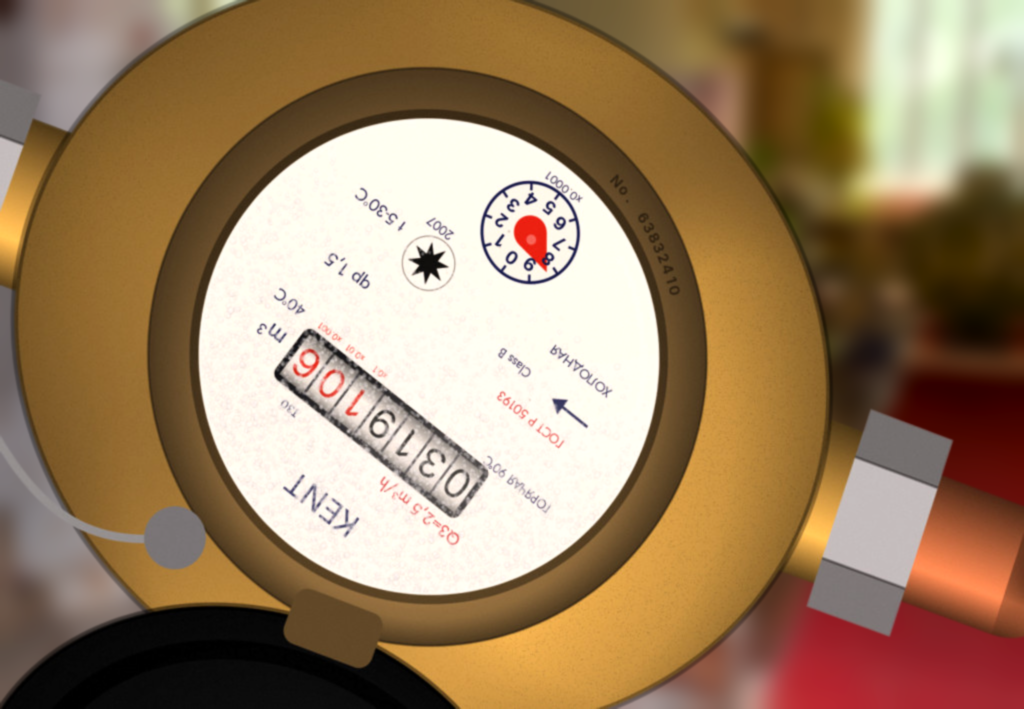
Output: value=319.1068 unit=m³
